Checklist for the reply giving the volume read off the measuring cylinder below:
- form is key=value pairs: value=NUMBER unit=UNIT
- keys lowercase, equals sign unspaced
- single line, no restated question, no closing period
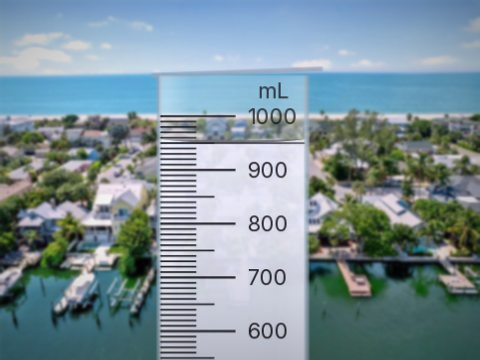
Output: value=950 unit=mL
